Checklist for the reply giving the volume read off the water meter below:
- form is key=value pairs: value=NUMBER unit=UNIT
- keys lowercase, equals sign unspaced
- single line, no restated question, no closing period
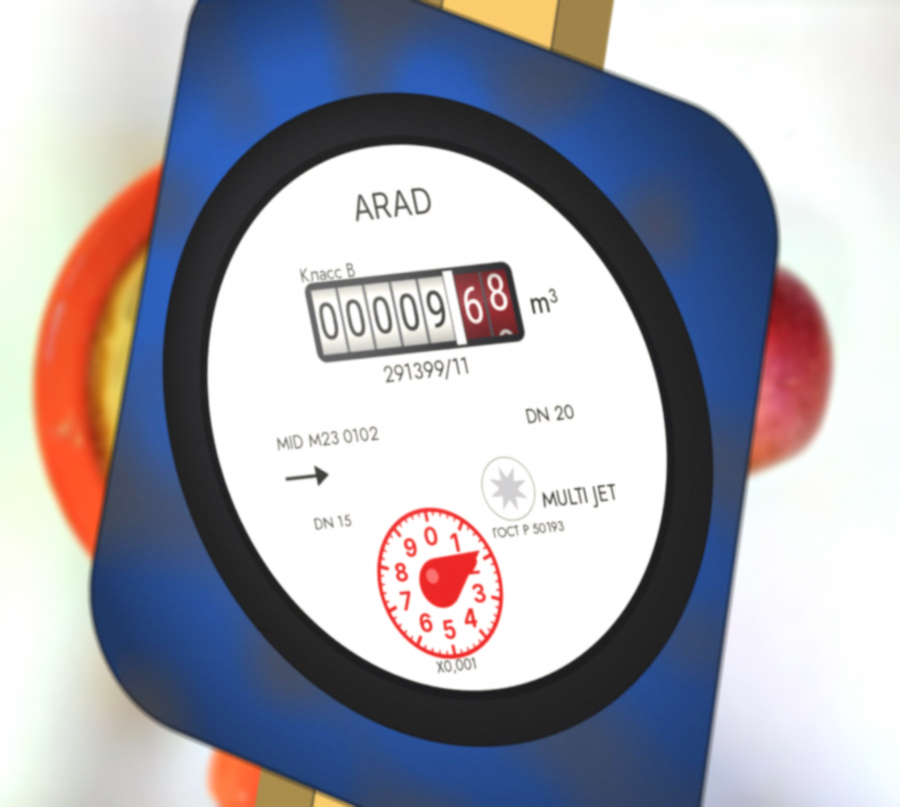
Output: value=9.681 unit=m³
